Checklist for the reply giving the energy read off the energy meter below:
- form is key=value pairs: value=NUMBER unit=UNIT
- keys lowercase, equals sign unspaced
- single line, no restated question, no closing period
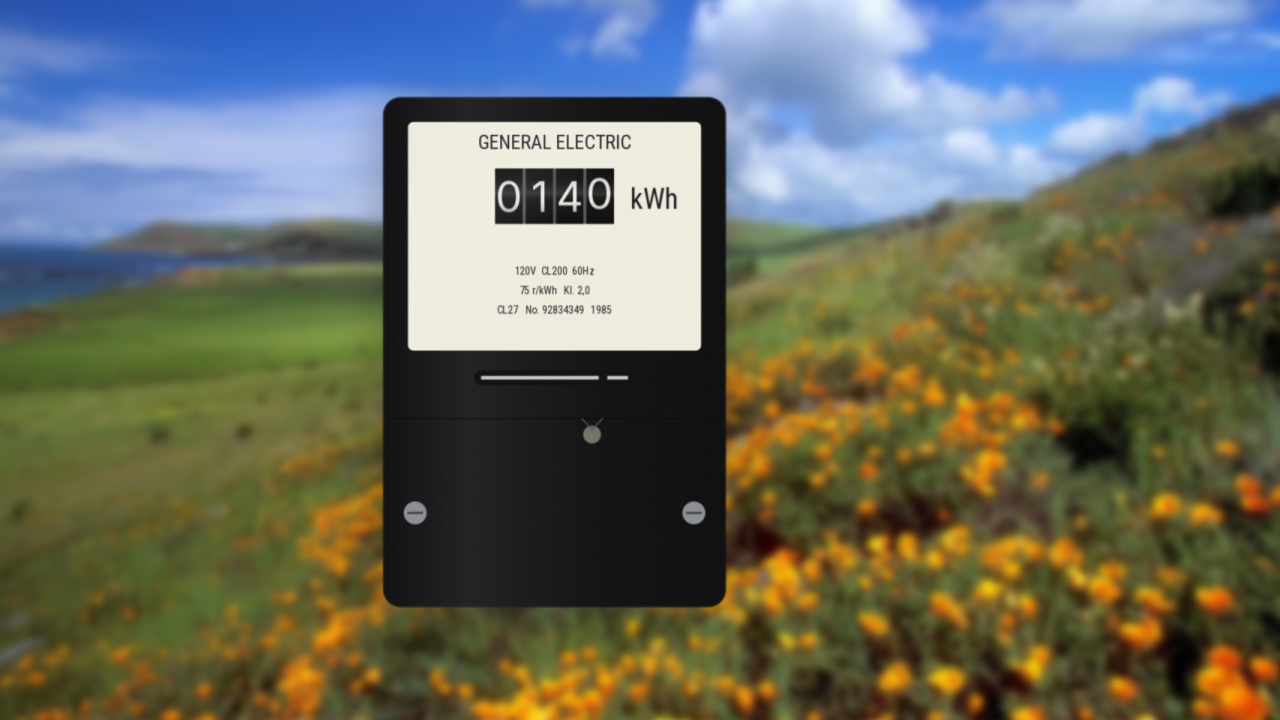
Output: value=140 unit=kWh
